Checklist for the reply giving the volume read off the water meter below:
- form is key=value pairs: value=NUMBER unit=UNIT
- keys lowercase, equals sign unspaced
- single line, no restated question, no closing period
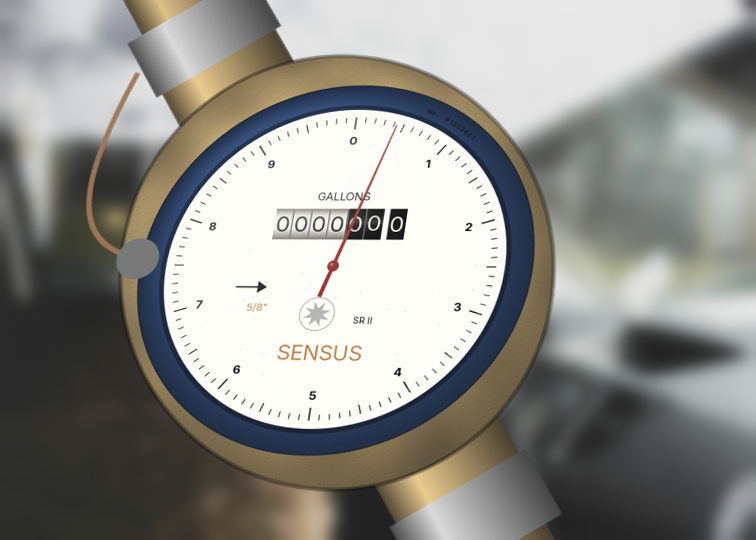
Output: value=0.4 unit=gal
